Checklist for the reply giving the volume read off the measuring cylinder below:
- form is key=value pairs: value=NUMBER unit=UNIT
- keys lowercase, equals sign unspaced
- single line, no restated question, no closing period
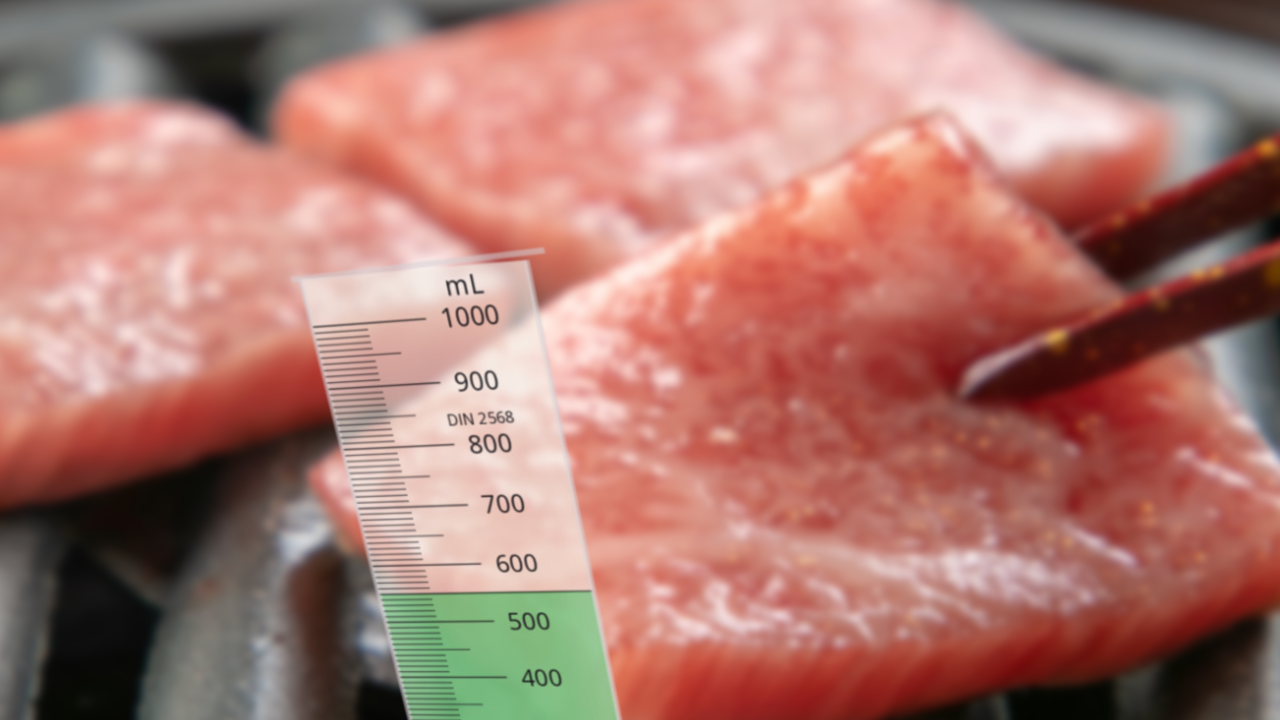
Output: value=550 unit=mL
